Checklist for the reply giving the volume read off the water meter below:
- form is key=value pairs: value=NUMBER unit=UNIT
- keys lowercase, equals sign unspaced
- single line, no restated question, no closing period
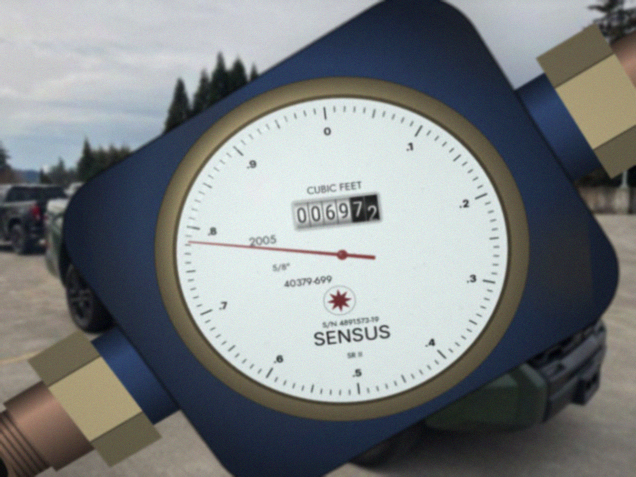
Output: value=6971.78 unit=ft³
